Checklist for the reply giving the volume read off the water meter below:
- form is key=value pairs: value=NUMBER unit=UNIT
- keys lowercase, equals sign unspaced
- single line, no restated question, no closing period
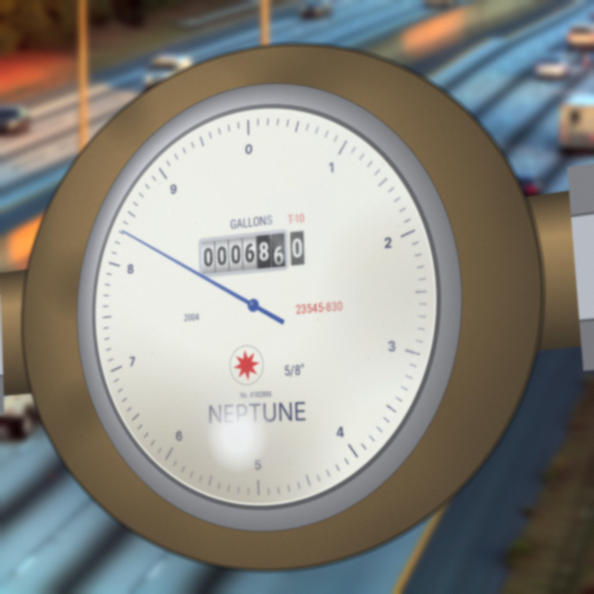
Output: value=6858.3 unit=gal
